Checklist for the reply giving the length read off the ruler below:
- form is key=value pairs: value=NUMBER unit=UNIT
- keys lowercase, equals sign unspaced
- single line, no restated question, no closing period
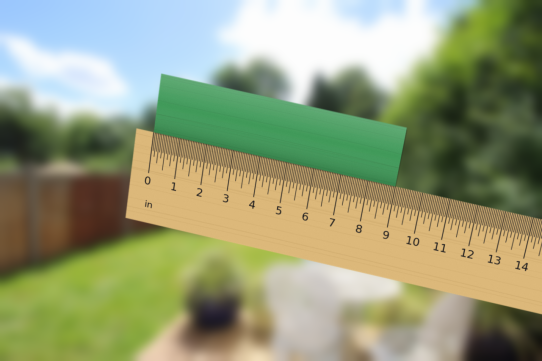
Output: value=9 unit=in
